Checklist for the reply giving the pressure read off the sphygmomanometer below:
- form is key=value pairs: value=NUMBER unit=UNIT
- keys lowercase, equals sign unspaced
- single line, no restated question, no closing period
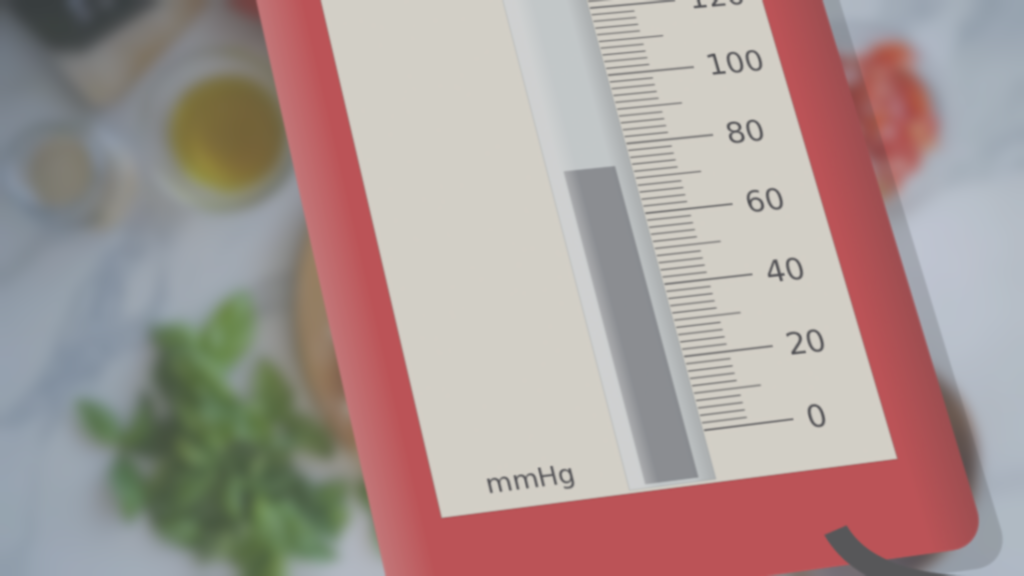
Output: value=74 unit=mmHg
